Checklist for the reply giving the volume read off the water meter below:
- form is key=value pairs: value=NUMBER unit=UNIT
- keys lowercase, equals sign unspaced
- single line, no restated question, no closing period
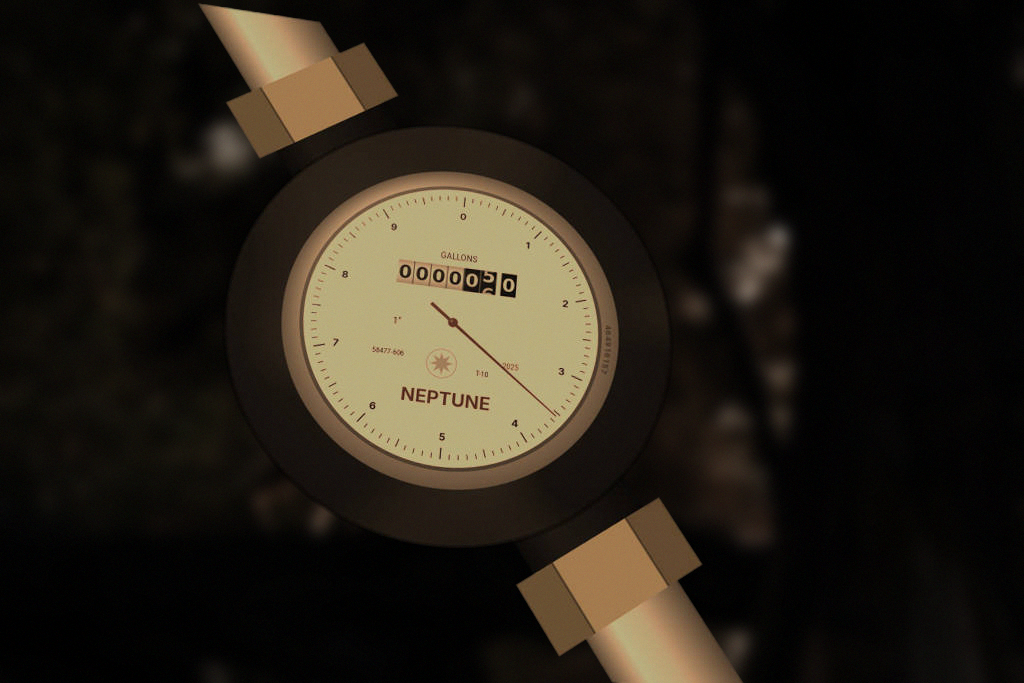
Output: value=53.5 unit=gal
